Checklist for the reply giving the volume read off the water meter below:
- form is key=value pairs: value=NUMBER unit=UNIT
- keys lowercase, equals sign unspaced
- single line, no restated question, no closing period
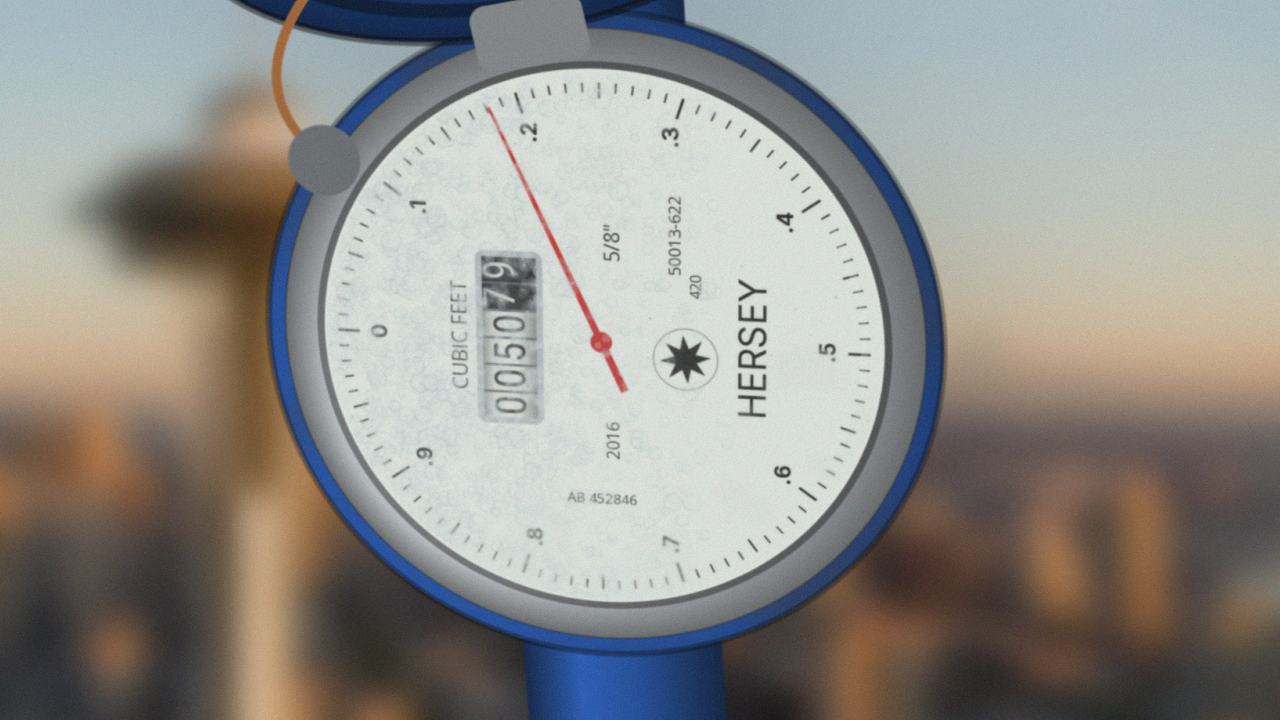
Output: value=5079.18 unit=ft³
